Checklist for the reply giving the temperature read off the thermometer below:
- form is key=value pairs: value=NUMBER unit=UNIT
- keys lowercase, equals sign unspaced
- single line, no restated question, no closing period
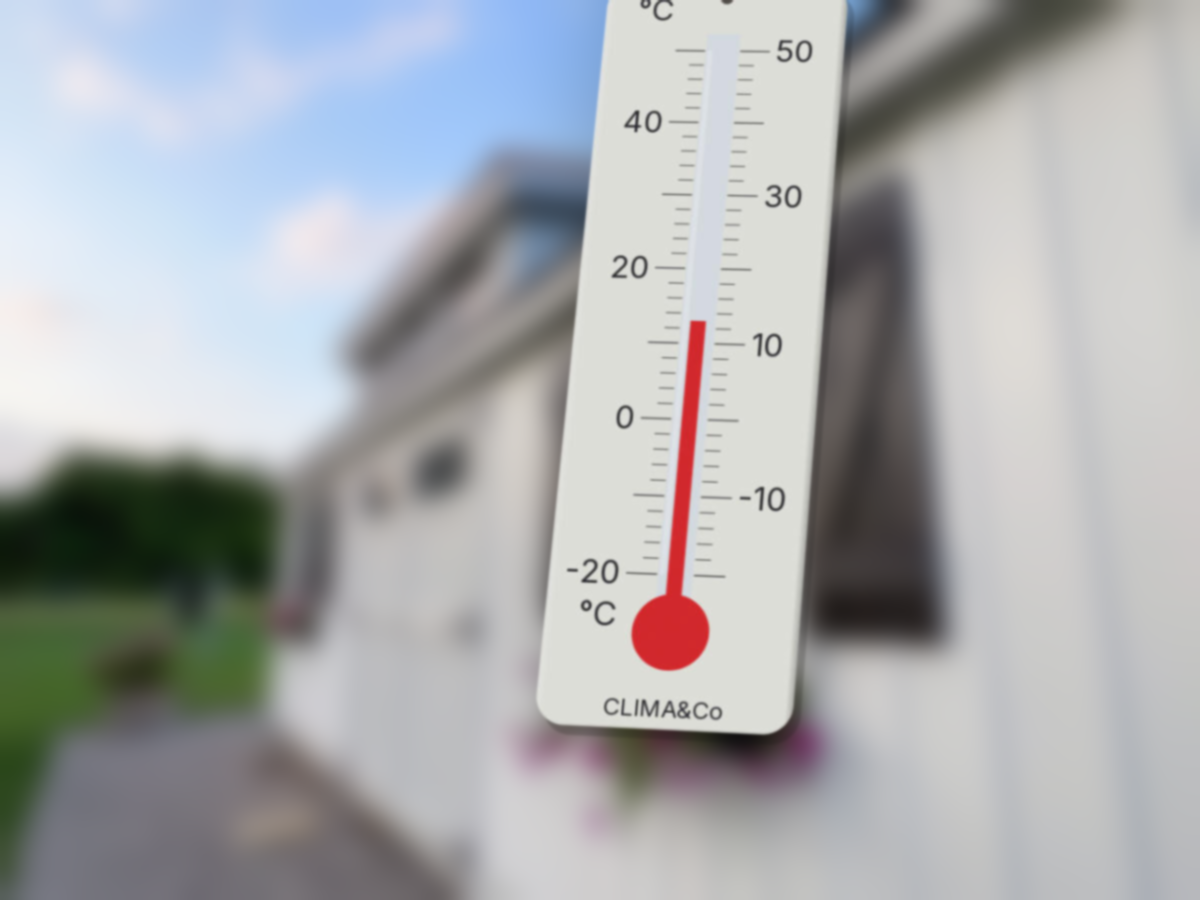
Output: value=13 unit=°C
